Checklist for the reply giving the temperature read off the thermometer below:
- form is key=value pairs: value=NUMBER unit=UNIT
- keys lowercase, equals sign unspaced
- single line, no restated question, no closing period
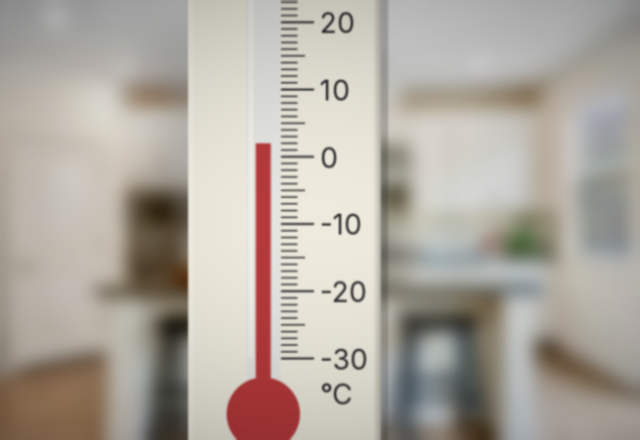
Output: value=2 unit=°C
